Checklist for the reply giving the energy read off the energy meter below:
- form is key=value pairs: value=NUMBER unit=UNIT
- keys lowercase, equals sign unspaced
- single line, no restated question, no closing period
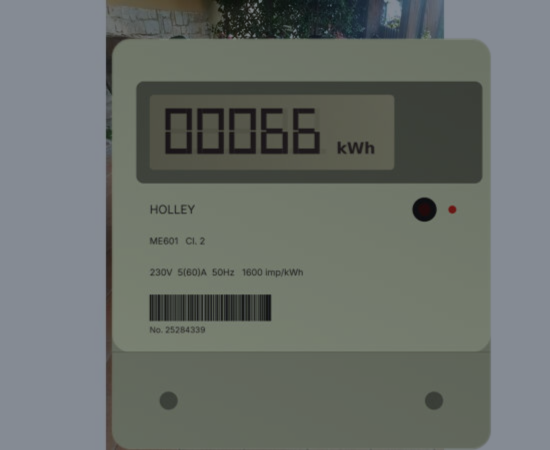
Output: value=66 unit=kWh
